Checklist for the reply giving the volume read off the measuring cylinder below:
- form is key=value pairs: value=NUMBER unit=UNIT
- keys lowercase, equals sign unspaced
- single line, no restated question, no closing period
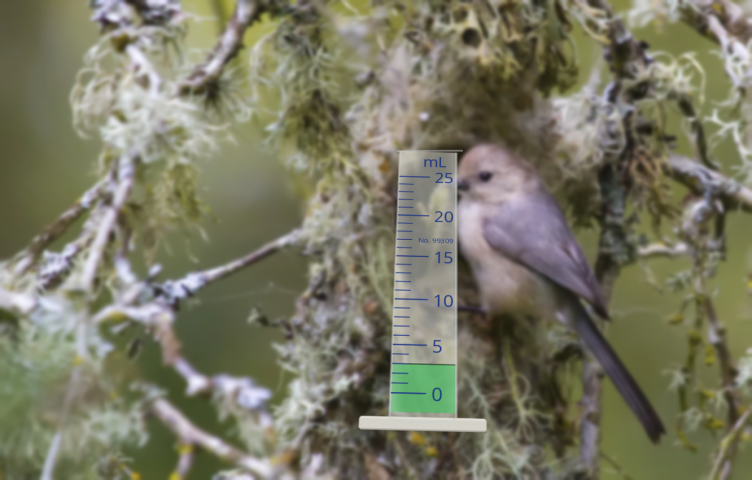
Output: value=3 unit=mL
